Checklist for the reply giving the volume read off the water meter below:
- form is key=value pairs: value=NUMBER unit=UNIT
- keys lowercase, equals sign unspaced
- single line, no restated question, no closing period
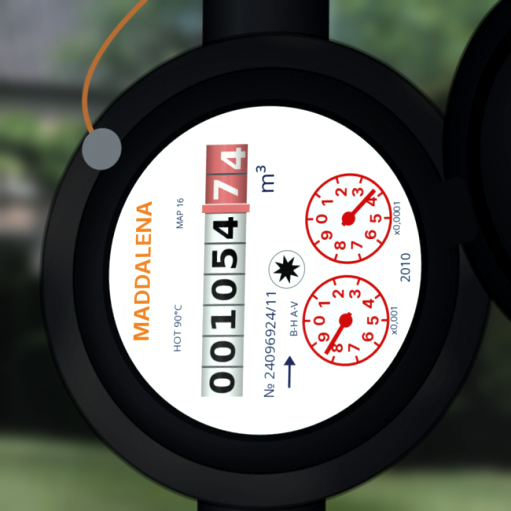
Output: value=1054.7383 unit=m³
